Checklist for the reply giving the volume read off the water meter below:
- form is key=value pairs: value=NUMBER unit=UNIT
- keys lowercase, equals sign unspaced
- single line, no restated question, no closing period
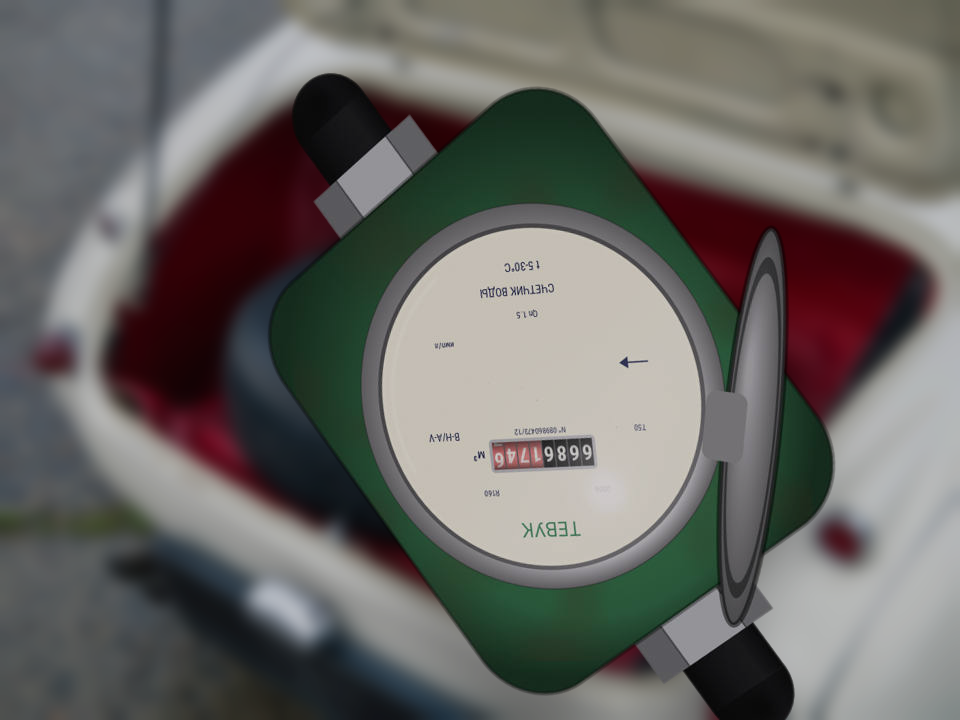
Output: value=6686.1746 unit=m³
